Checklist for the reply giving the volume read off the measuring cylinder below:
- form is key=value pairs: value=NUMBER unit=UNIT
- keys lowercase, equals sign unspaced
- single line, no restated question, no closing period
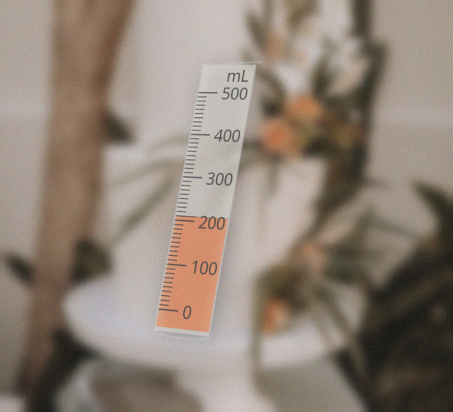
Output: value=210 unit=mL
